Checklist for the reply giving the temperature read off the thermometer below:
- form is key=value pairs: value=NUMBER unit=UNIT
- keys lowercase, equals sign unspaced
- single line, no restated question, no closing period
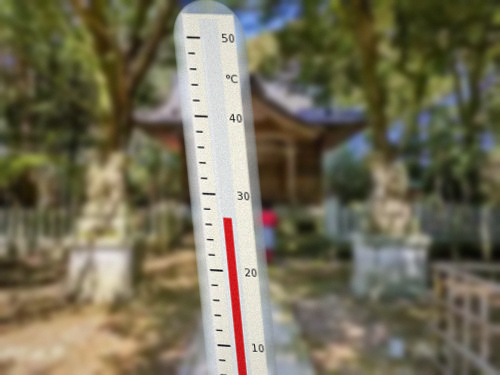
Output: value=27 unit=°C
